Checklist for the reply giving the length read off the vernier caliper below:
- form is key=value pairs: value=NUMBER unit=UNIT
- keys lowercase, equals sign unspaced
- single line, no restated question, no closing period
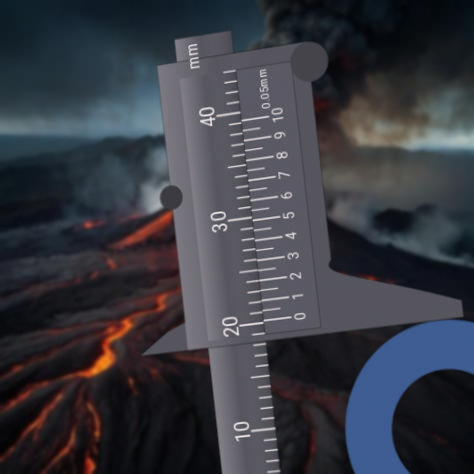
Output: value=20.2 unit=mm
